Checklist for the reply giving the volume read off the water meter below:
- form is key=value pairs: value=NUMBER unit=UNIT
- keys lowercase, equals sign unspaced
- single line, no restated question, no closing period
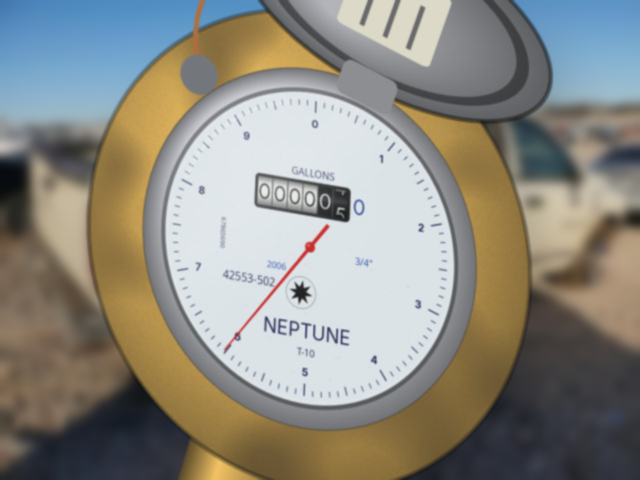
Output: value=46.0 unit=gal
